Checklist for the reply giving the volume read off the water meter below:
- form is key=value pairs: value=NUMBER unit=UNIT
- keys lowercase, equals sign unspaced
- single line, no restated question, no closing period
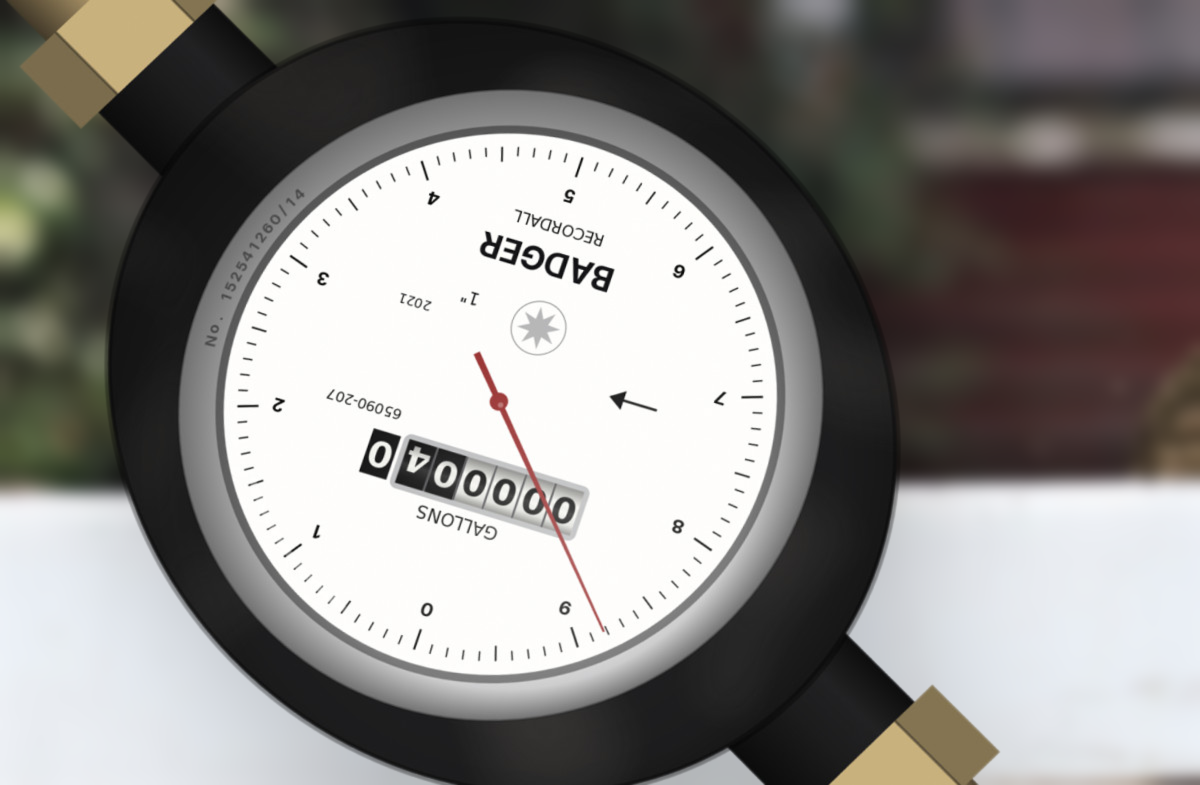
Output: value=38.8 unit=gal
